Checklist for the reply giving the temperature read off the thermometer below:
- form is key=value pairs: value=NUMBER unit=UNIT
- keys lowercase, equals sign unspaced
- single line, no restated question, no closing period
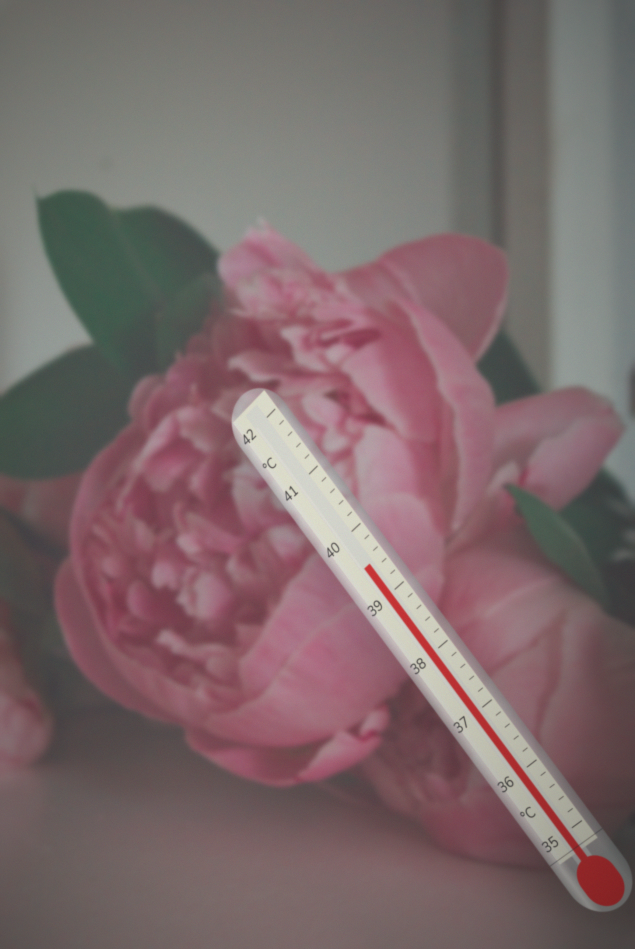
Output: value=39.5 unit=°C
